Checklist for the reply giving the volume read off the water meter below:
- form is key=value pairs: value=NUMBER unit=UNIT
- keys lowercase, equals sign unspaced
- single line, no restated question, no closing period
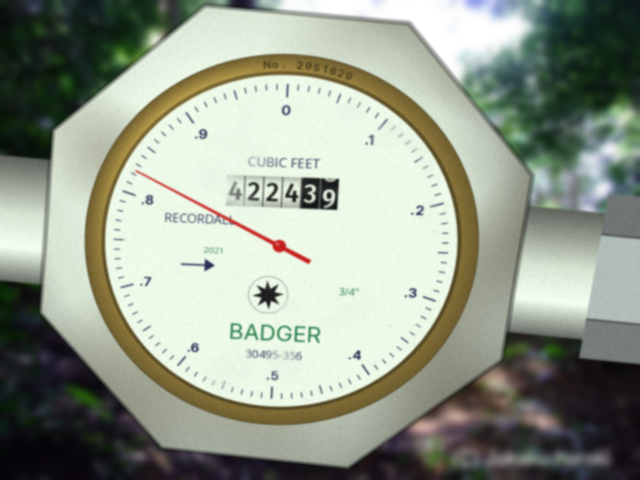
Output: value=422438.82 unit=ft³
